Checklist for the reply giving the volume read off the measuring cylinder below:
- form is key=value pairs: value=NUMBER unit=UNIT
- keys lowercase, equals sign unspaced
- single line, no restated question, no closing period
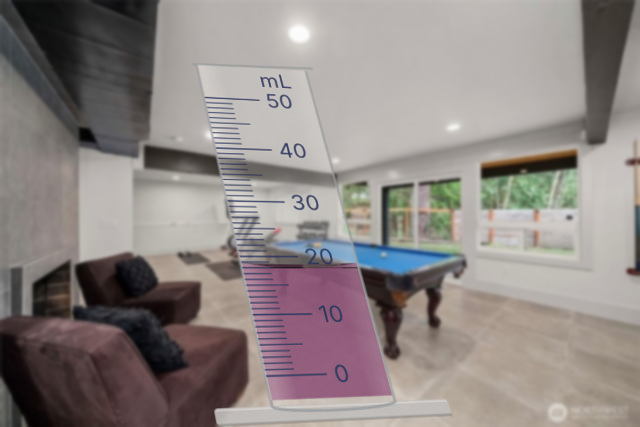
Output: value=18 unit=mL
